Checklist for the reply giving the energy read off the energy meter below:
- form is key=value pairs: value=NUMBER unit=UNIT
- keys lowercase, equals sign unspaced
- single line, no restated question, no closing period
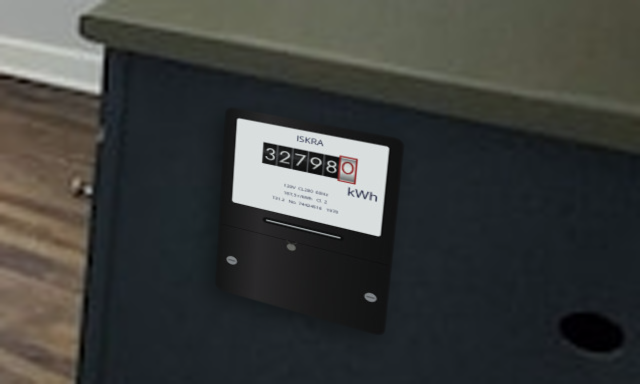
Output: value=32798.0 unit=kWh
